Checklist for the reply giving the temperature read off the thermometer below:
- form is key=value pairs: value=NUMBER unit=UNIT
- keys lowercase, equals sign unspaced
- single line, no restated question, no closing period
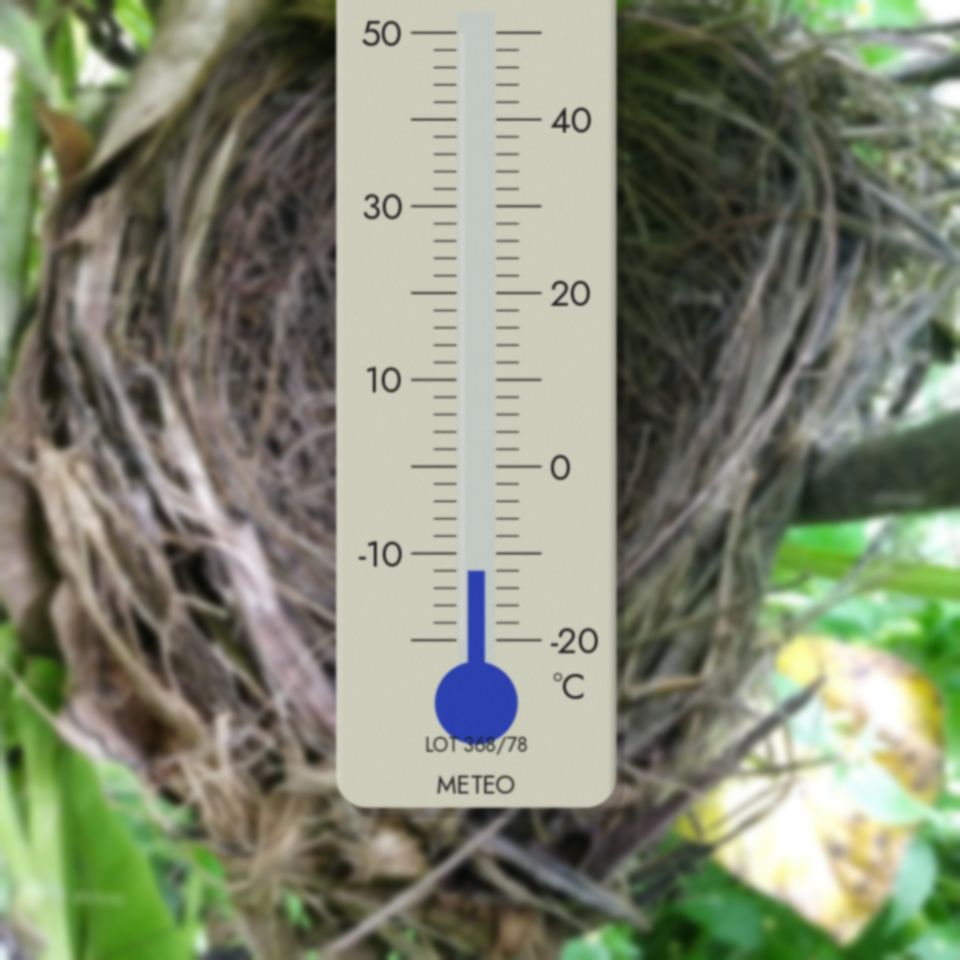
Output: value=-12 unit=°C
